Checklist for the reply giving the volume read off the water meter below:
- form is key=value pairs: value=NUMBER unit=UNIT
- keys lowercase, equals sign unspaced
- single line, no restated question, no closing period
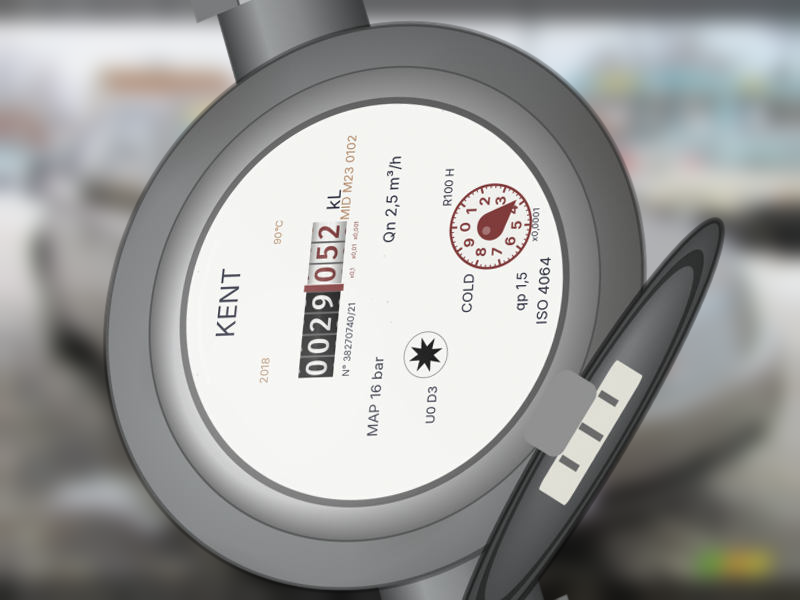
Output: value=29.0523 unit=kL
